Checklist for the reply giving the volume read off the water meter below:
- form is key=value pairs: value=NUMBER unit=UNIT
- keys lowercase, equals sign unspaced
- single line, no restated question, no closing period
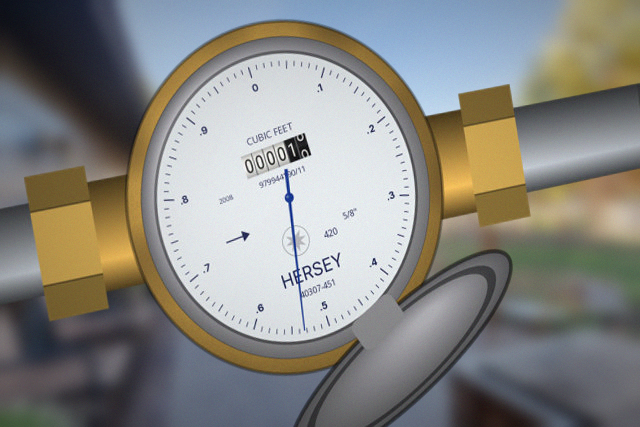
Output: value=18.53 unit=ft³
